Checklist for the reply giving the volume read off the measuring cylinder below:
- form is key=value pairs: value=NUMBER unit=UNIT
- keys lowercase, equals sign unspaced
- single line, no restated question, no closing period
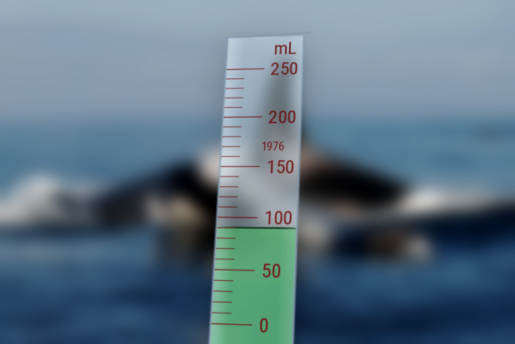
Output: value=90 unit=mL
